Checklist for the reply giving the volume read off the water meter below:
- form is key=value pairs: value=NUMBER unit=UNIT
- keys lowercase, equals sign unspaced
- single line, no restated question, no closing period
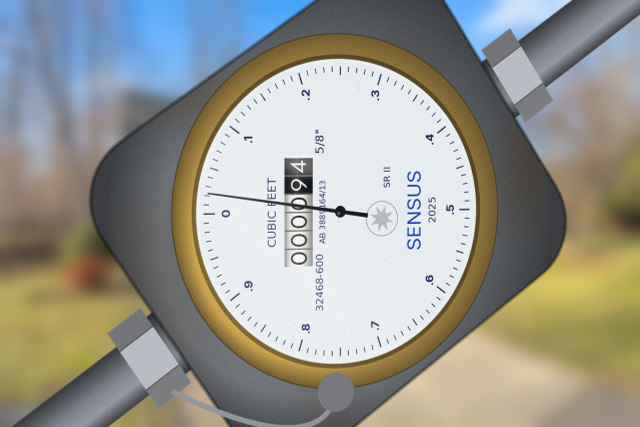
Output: value=94.02 unit=ft³
